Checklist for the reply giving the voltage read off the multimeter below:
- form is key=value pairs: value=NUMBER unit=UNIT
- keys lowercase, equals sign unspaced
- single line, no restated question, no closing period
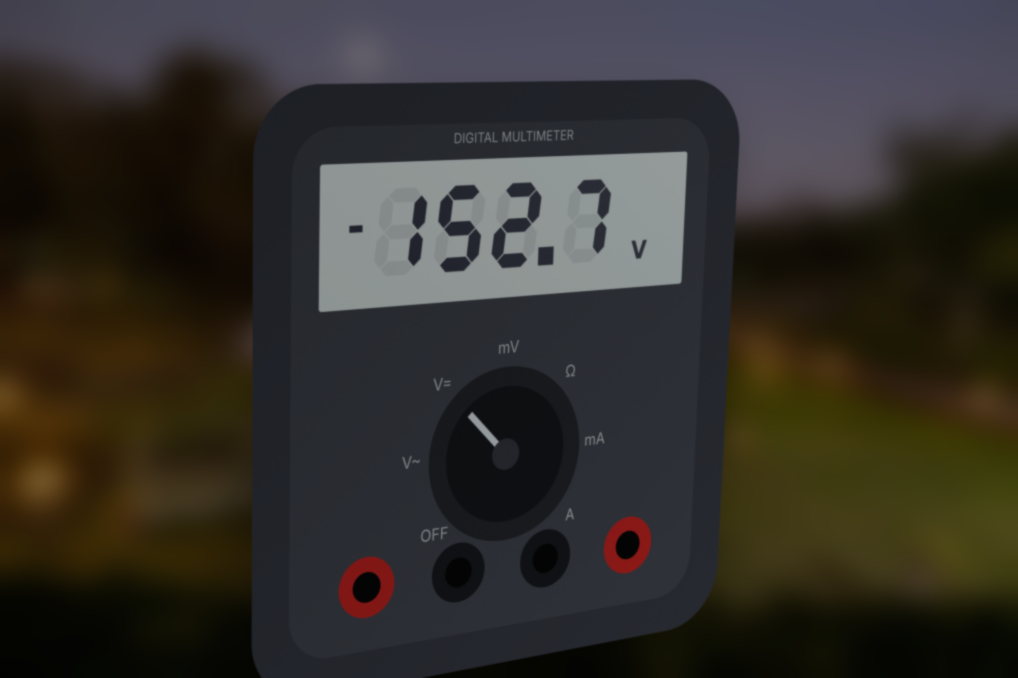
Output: value=-152.7 unit=V
